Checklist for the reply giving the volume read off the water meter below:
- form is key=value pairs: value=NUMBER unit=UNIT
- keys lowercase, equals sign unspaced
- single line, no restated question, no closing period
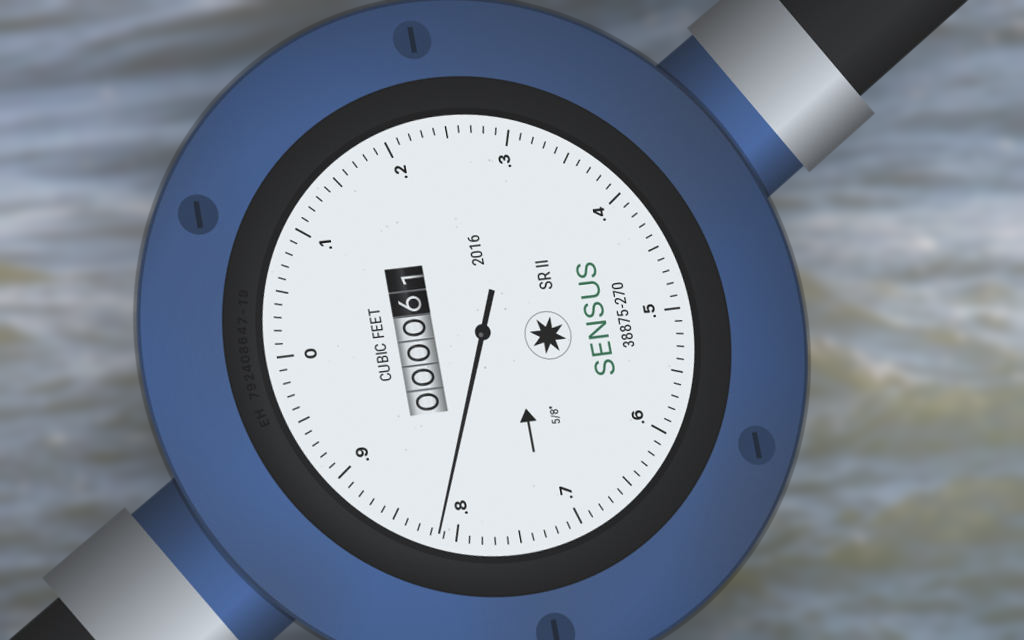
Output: value=60.81 unit=ft³
